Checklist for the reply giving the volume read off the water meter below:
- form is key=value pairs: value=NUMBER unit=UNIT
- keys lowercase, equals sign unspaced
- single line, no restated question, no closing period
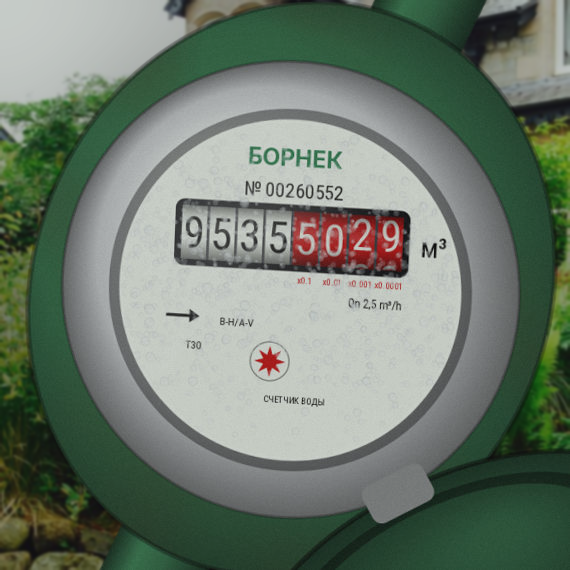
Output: value=9535.5029 unit=m³
